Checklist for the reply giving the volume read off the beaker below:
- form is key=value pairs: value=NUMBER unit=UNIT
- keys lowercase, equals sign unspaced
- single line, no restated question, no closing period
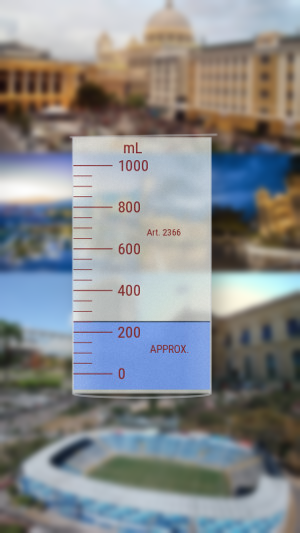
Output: value=250 unit=mL
